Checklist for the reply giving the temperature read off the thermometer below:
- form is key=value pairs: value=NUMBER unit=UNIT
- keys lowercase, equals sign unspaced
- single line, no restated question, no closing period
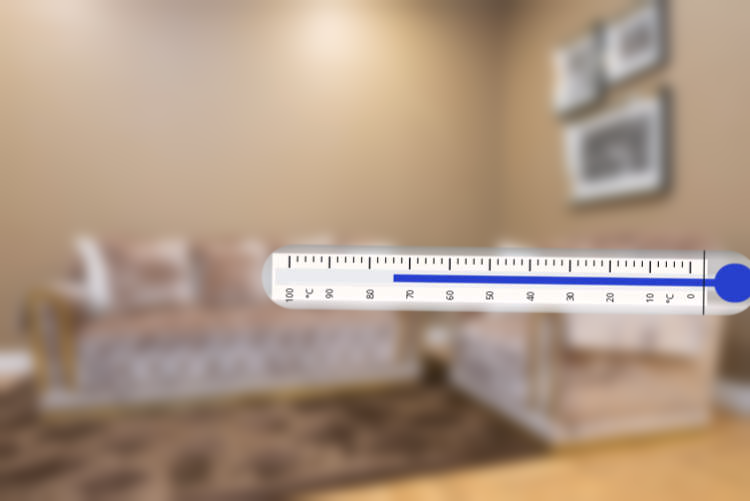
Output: value=74 unit=°C
